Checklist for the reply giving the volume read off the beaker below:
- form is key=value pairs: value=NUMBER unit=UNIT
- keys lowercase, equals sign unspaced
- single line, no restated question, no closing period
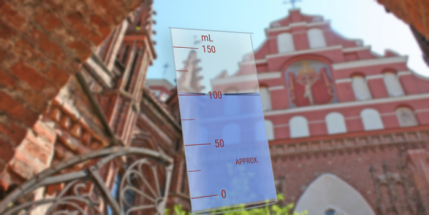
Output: value=100 unit=mL
